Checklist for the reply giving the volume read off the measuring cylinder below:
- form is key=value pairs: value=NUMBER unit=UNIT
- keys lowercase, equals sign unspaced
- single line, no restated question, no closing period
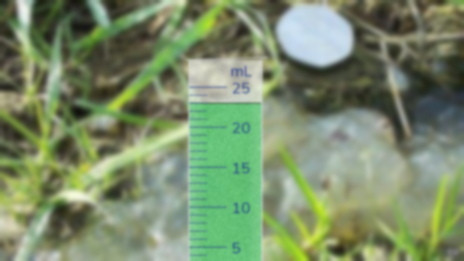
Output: value=23 unit=mL
